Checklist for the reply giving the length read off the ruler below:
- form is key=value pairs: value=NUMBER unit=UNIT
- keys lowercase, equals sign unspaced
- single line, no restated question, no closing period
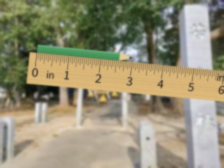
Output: value=3 unit=in
